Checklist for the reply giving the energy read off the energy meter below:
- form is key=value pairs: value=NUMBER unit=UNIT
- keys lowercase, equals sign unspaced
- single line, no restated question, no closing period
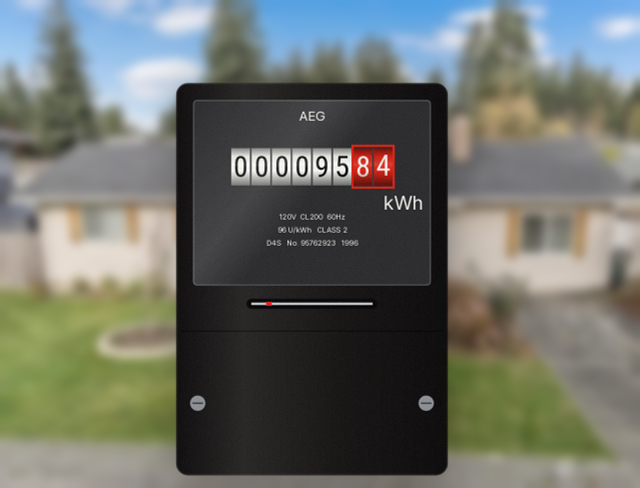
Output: value=95.84 unit=kWh
